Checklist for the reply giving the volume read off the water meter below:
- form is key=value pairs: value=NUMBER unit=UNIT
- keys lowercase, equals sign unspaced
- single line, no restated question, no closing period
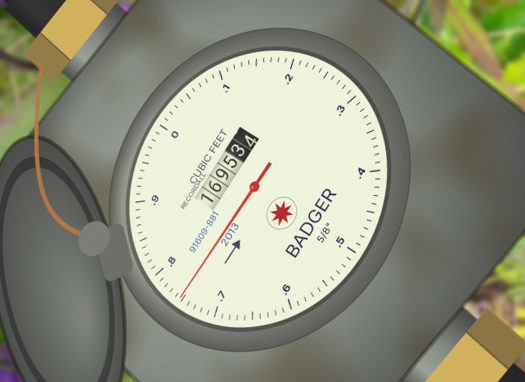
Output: value=169533.75 unit=ft³
